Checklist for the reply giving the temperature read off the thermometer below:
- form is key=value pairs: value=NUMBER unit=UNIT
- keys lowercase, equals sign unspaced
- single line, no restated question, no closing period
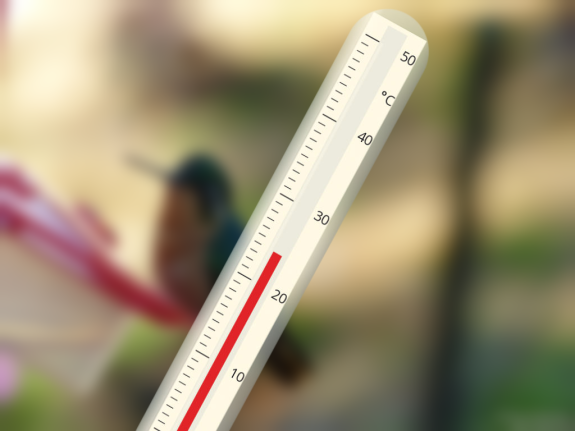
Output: value=24 unit=°C
